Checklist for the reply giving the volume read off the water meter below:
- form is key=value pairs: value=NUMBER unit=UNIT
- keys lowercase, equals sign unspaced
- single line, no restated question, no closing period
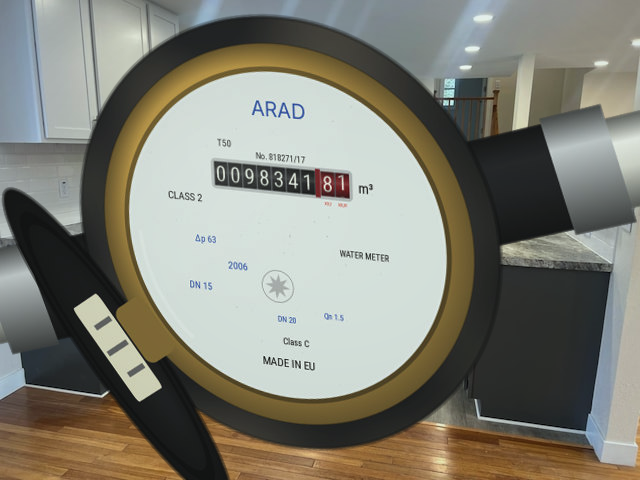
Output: value=98341.81 unit=m³
